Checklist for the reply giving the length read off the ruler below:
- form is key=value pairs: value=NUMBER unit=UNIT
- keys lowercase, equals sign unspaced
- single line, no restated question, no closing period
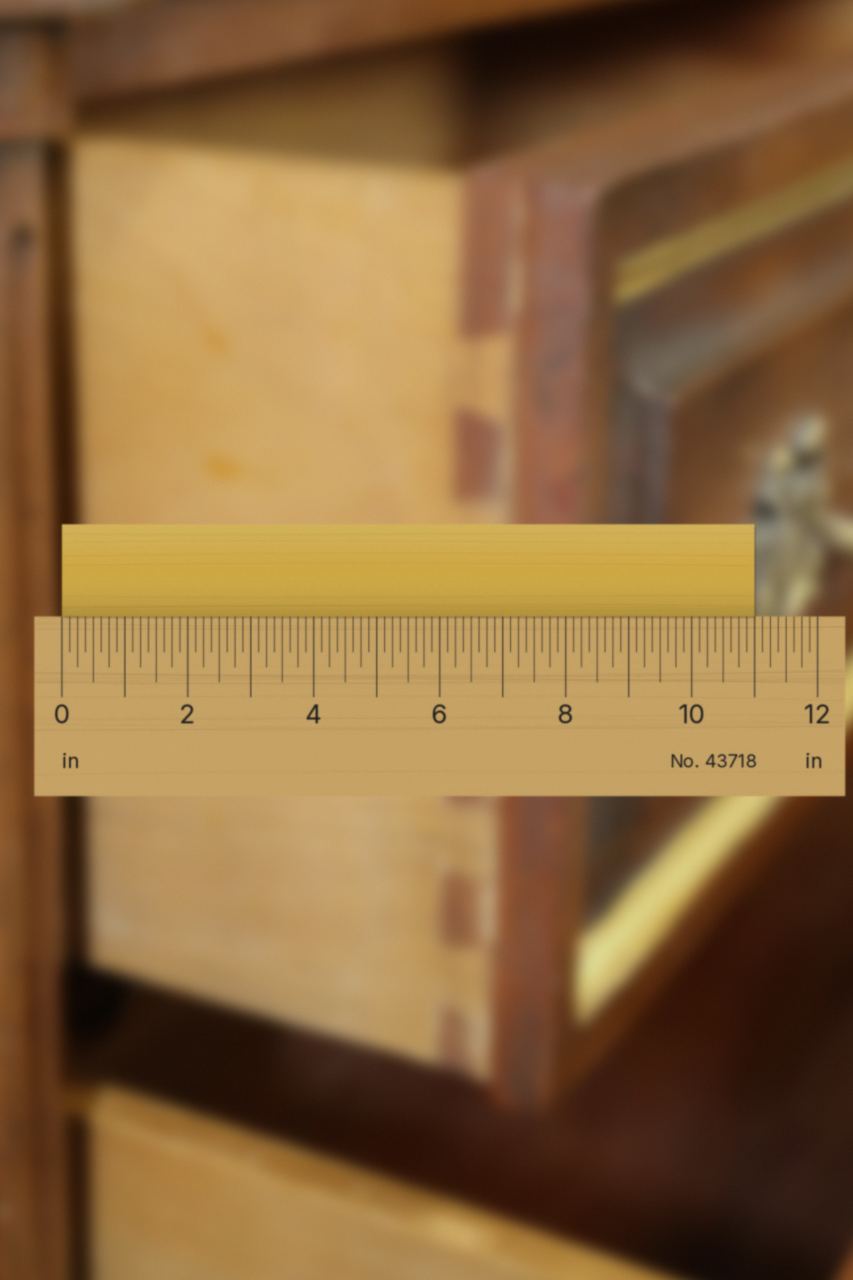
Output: value=11 unit=in
